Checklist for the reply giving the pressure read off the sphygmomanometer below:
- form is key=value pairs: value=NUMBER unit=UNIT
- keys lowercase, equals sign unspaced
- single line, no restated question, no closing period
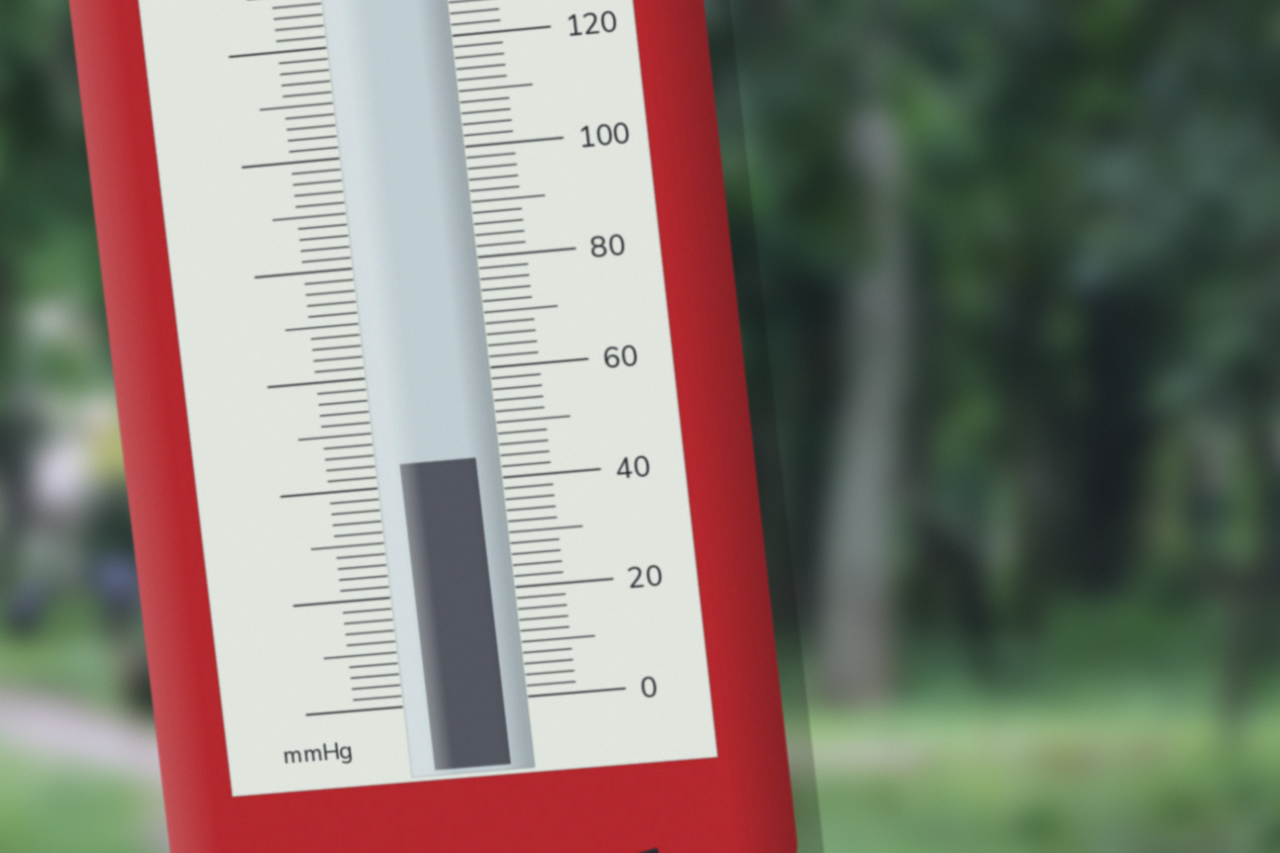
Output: value=44 unit=mmHg
